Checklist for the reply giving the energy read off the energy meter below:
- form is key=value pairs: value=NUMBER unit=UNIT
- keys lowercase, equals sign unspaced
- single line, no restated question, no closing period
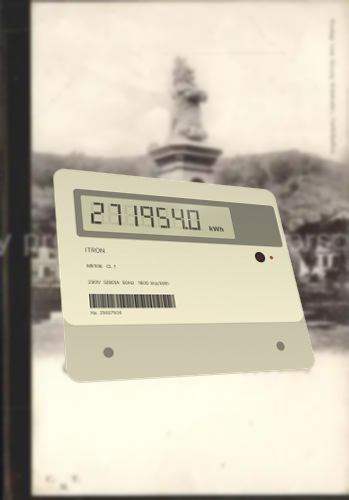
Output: value=271954.0 unit=kWh
